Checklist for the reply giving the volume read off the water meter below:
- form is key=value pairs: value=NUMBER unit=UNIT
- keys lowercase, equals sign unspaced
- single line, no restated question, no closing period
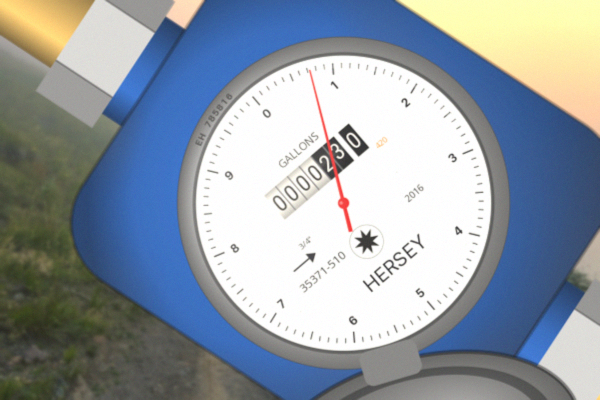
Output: value=230.7 unit=gal
